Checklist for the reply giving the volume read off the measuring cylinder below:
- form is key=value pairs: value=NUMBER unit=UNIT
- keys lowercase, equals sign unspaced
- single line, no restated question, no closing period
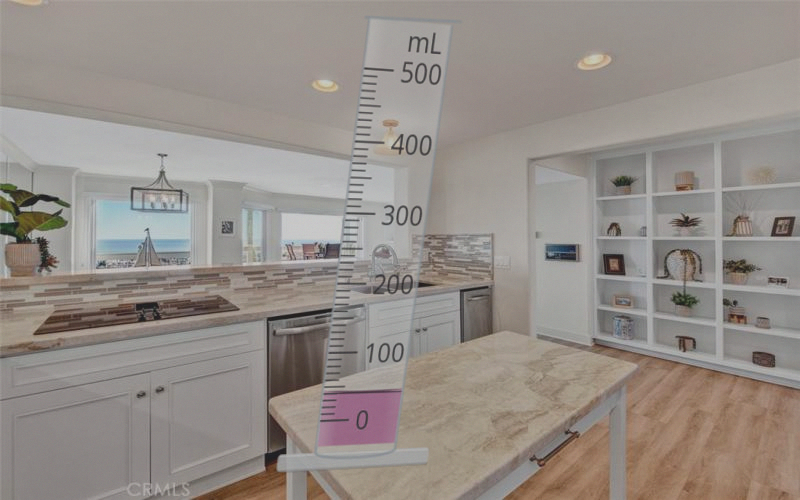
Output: value=40 unit=mL
